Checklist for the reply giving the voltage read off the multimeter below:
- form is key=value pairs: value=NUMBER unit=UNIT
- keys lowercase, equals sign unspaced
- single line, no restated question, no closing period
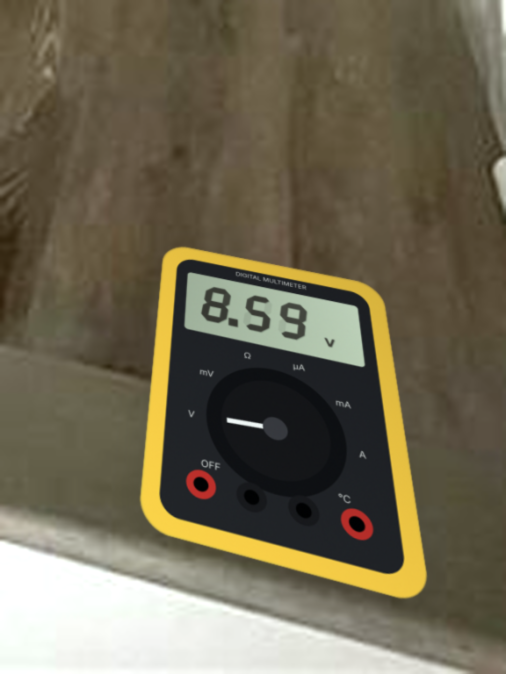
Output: value=8.59 unit=V
